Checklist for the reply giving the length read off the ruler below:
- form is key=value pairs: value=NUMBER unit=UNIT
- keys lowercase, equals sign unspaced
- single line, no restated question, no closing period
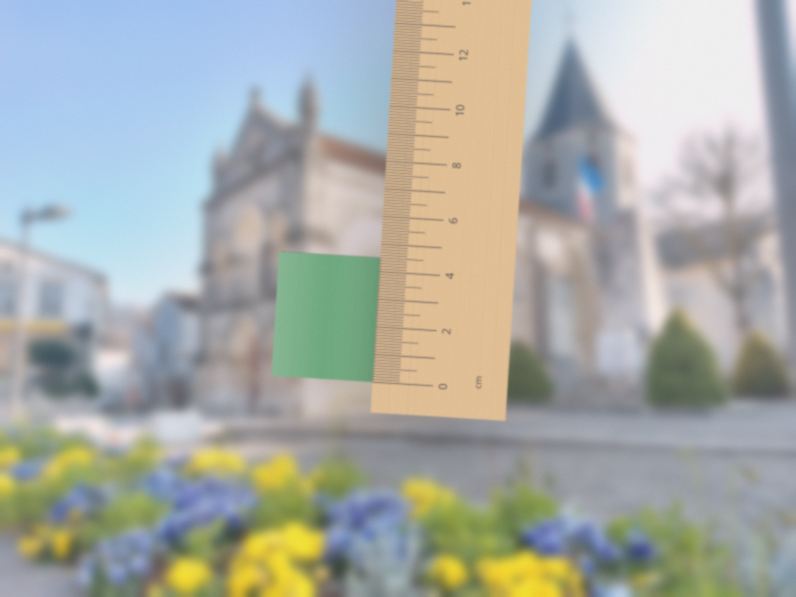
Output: value=4.5 unit=cm
